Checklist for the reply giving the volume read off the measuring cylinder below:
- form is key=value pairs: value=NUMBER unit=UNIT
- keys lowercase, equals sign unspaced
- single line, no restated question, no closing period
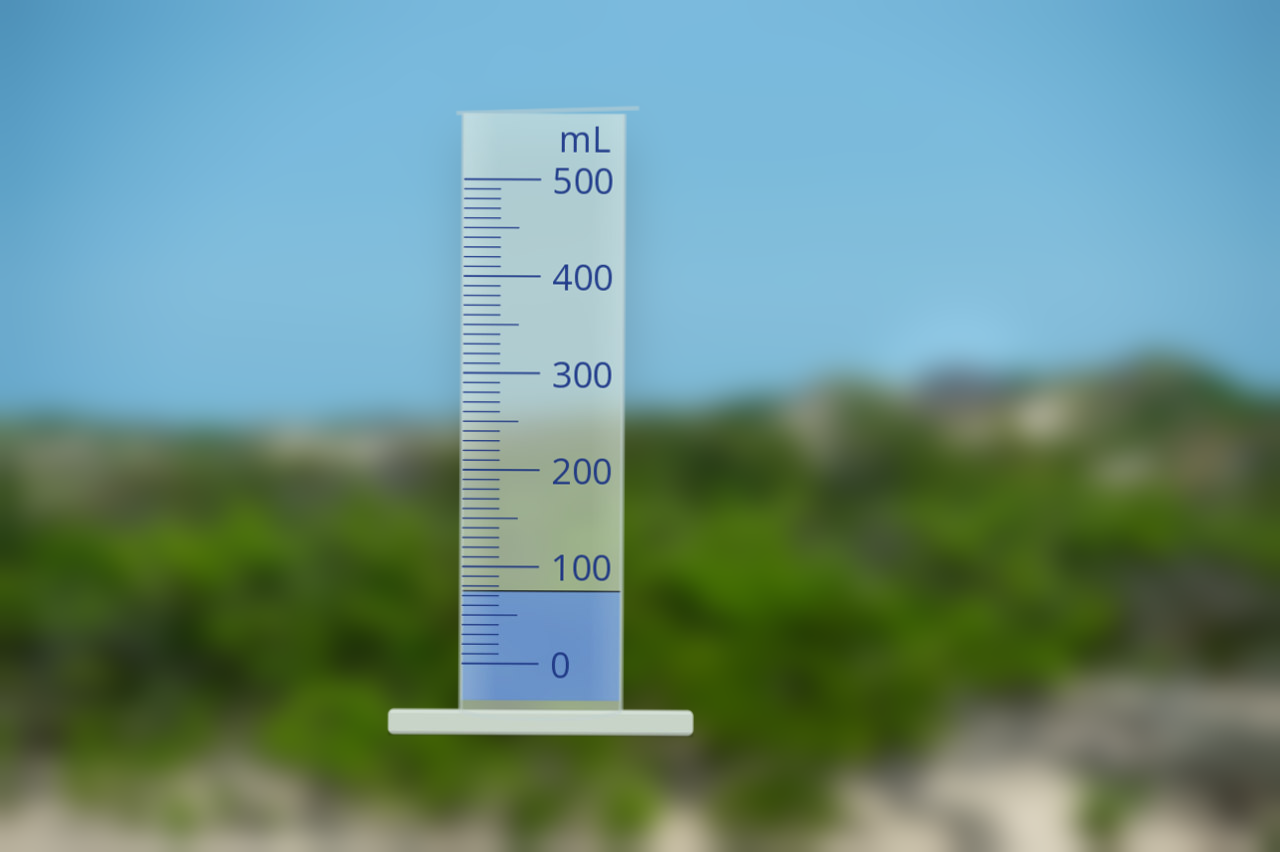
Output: value=75 unit=mL
